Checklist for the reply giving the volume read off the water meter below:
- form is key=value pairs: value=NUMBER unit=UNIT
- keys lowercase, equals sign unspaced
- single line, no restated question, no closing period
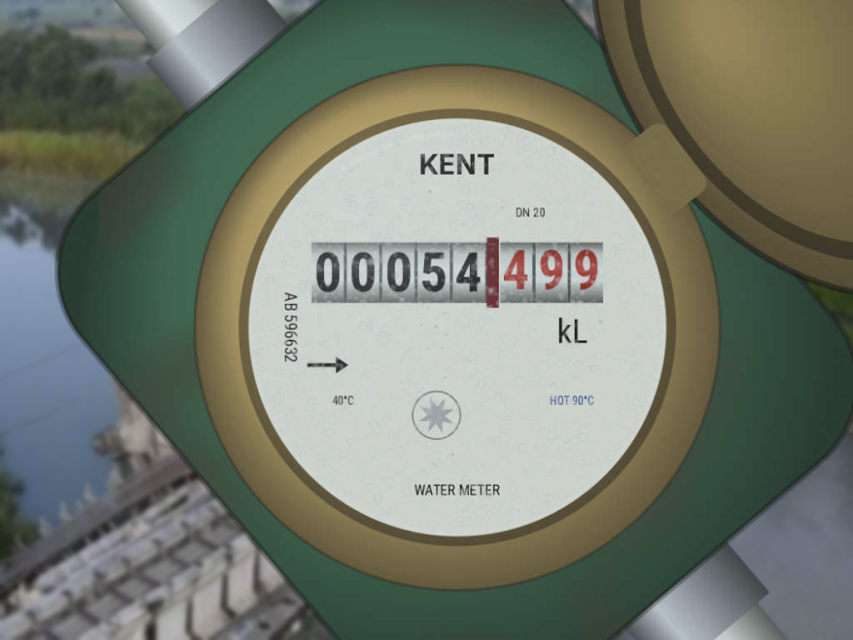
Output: value=54.499 unit=kL
